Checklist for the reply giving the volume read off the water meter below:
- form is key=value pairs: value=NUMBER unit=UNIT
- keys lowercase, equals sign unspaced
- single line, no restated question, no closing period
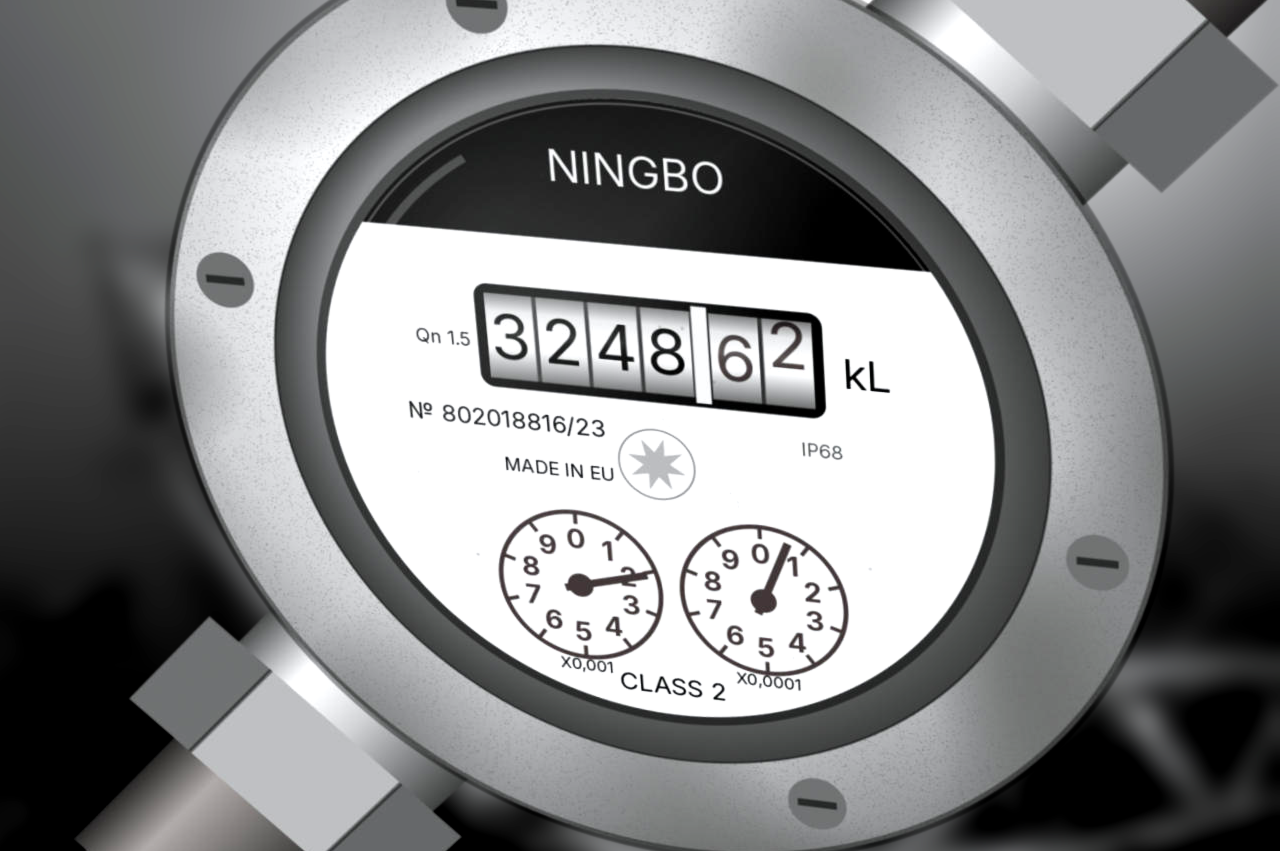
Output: value=3248.6220 unit=kL
